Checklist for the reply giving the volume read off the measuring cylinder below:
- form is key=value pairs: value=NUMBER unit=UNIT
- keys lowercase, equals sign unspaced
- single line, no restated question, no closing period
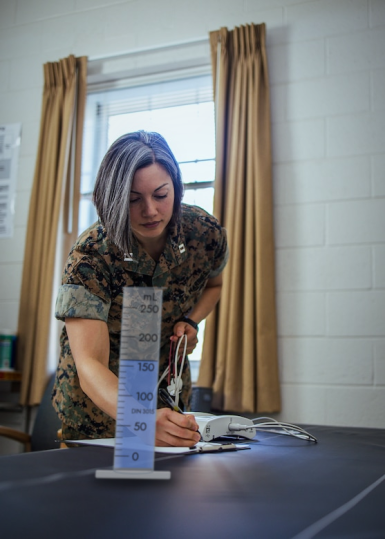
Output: value=160 unit=mL
